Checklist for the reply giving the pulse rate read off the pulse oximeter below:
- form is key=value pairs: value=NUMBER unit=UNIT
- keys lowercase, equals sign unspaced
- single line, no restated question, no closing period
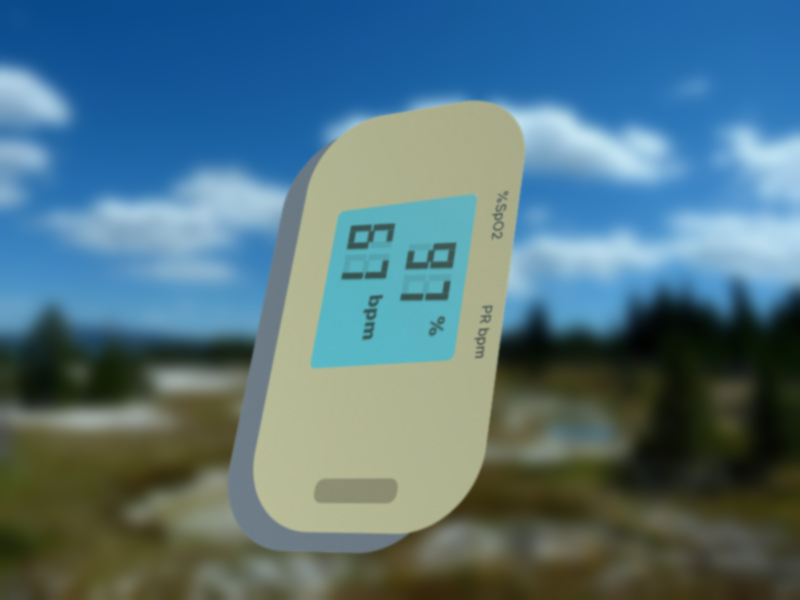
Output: value=67 unit=bpm
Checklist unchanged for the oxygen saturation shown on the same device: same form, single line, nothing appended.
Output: value=97 unit=%
